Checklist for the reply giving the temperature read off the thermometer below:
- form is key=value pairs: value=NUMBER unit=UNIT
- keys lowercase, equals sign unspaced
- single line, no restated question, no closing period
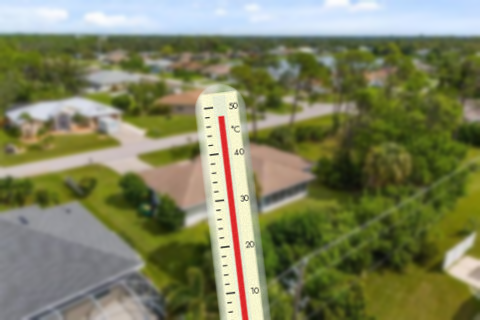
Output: value=48 unit=°C
